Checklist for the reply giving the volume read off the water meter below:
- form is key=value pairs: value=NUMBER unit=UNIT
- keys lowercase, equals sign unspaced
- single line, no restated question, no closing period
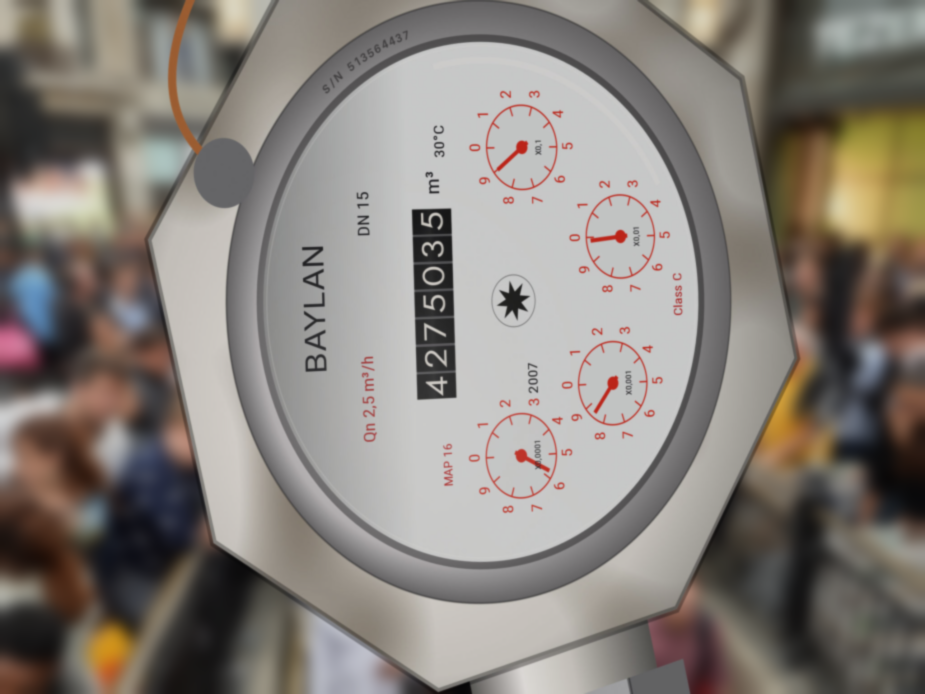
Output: value=4275035.8985 unit=m³
